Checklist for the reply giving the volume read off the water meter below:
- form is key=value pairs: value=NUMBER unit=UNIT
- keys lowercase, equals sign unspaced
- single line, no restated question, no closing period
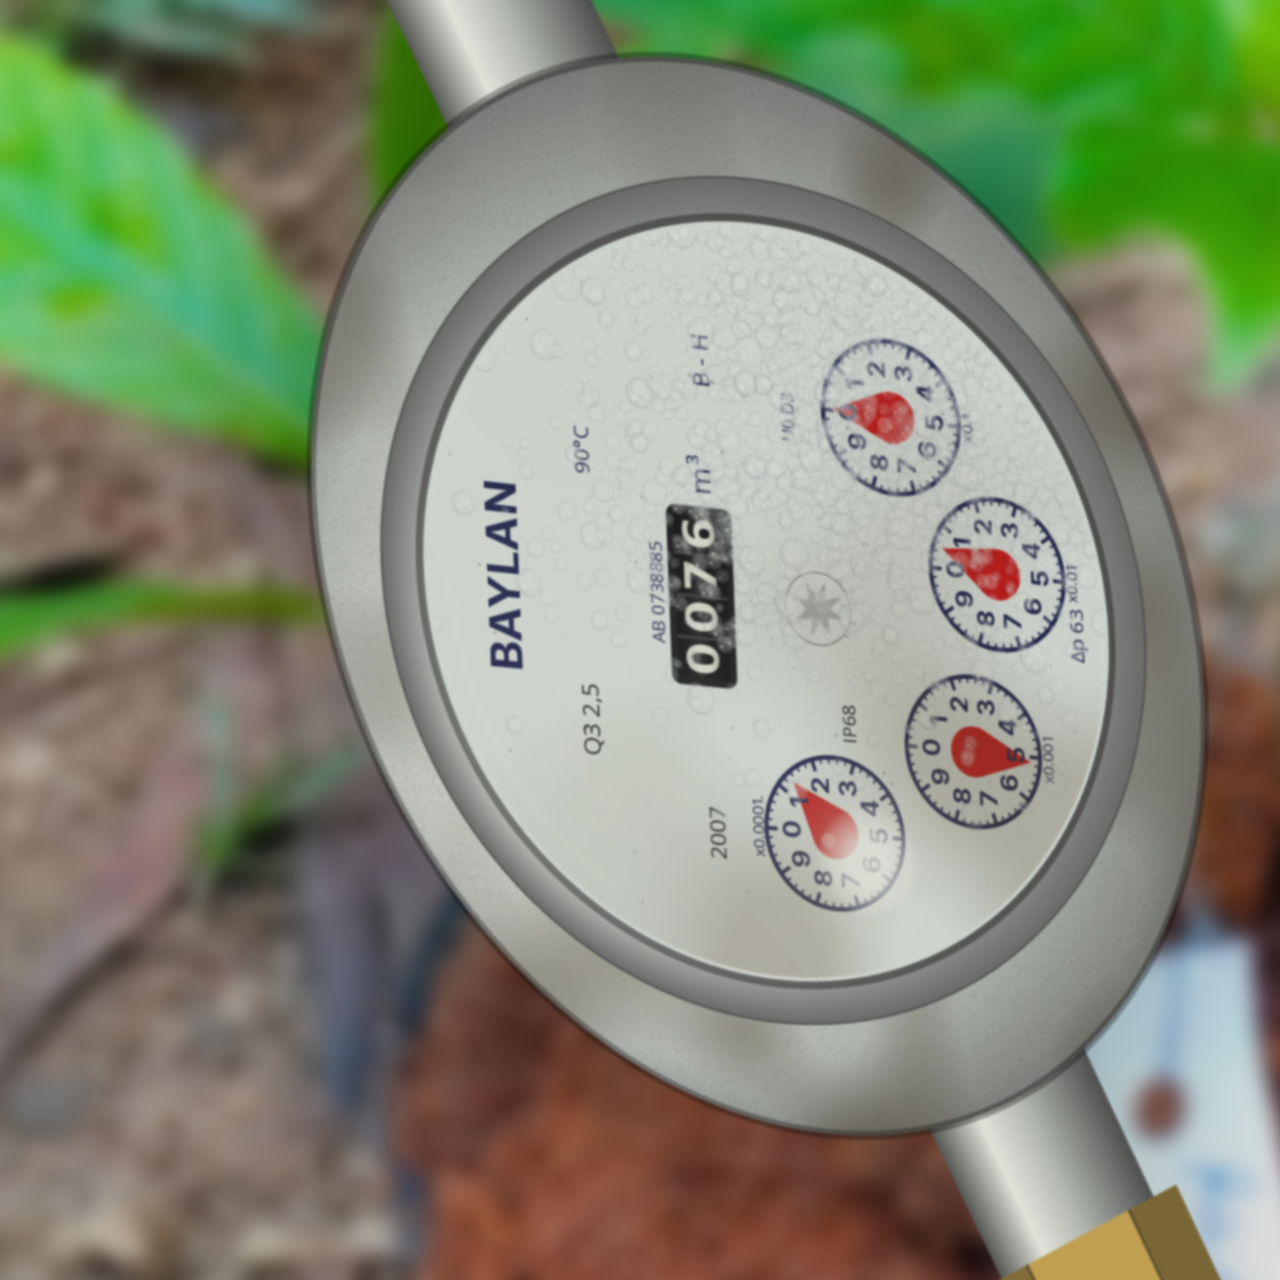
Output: value=76.0051 unit=m³
